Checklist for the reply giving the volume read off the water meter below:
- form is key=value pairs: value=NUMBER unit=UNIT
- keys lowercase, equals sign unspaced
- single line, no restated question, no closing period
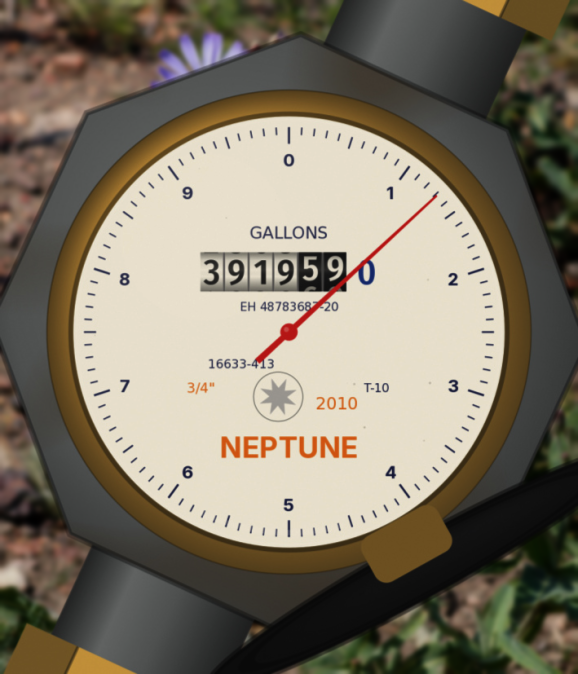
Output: value=3919591.3 unit=gal
